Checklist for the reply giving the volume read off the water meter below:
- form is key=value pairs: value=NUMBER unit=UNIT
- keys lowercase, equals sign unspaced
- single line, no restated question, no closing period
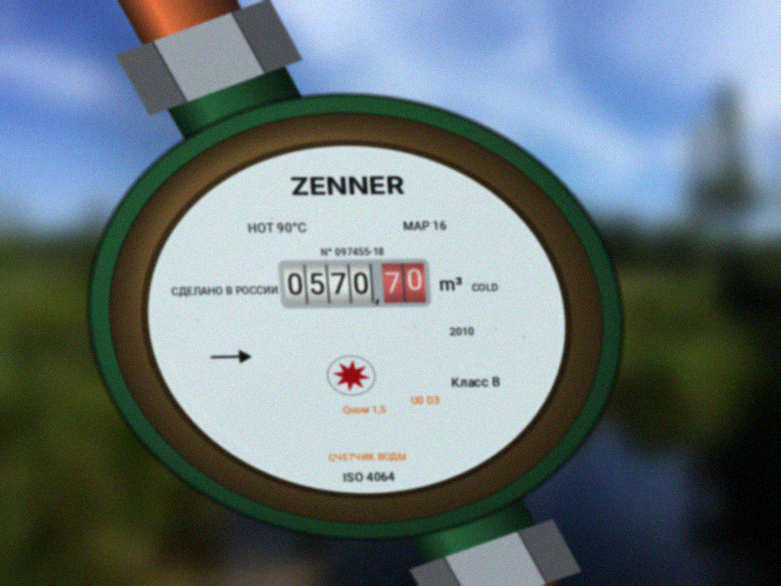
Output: value=570.70 unit=m³
